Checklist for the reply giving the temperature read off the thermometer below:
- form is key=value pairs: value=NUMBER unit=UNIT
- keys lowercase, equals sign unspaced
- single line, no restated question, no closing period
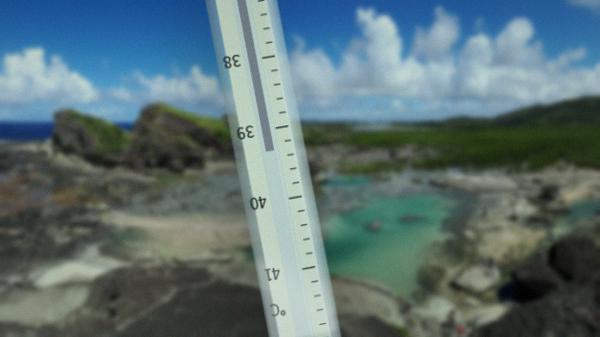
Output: value=39.3 unit=°C
